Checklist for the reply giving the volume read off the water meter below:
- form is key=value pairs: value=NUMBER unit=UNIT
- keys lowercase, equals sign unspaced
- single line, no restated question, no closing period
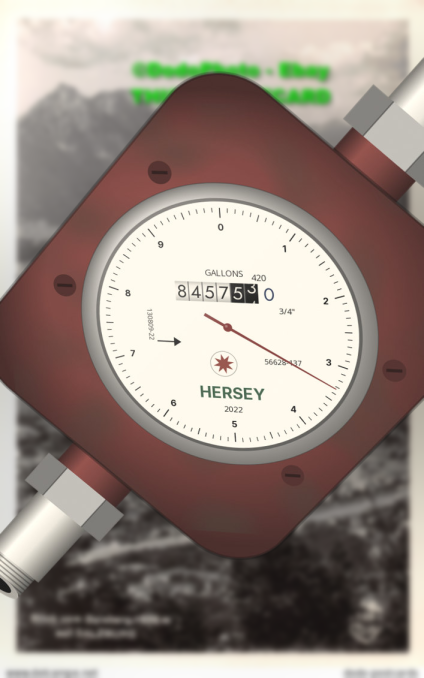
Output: value=8457533.3 unit=gal
